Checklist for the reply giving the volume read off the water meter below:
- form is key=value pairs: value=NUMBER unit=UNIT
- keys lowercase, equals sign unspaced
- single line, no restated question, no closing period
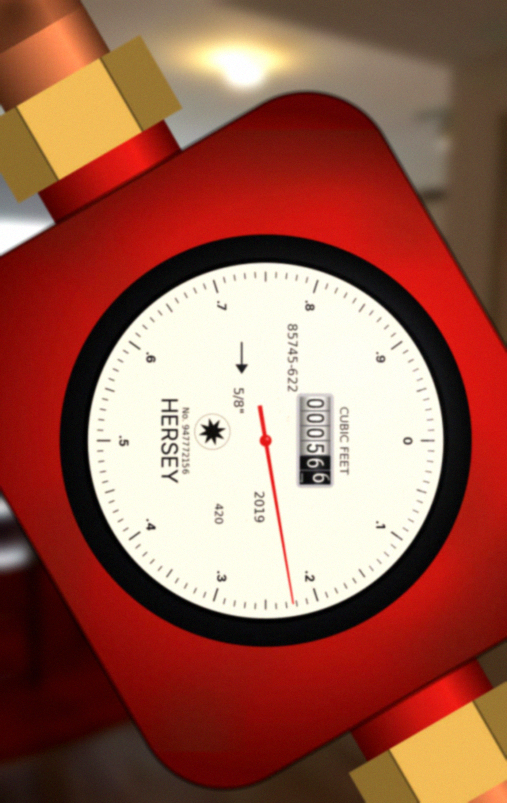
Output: value=566.22 unit=ft³
